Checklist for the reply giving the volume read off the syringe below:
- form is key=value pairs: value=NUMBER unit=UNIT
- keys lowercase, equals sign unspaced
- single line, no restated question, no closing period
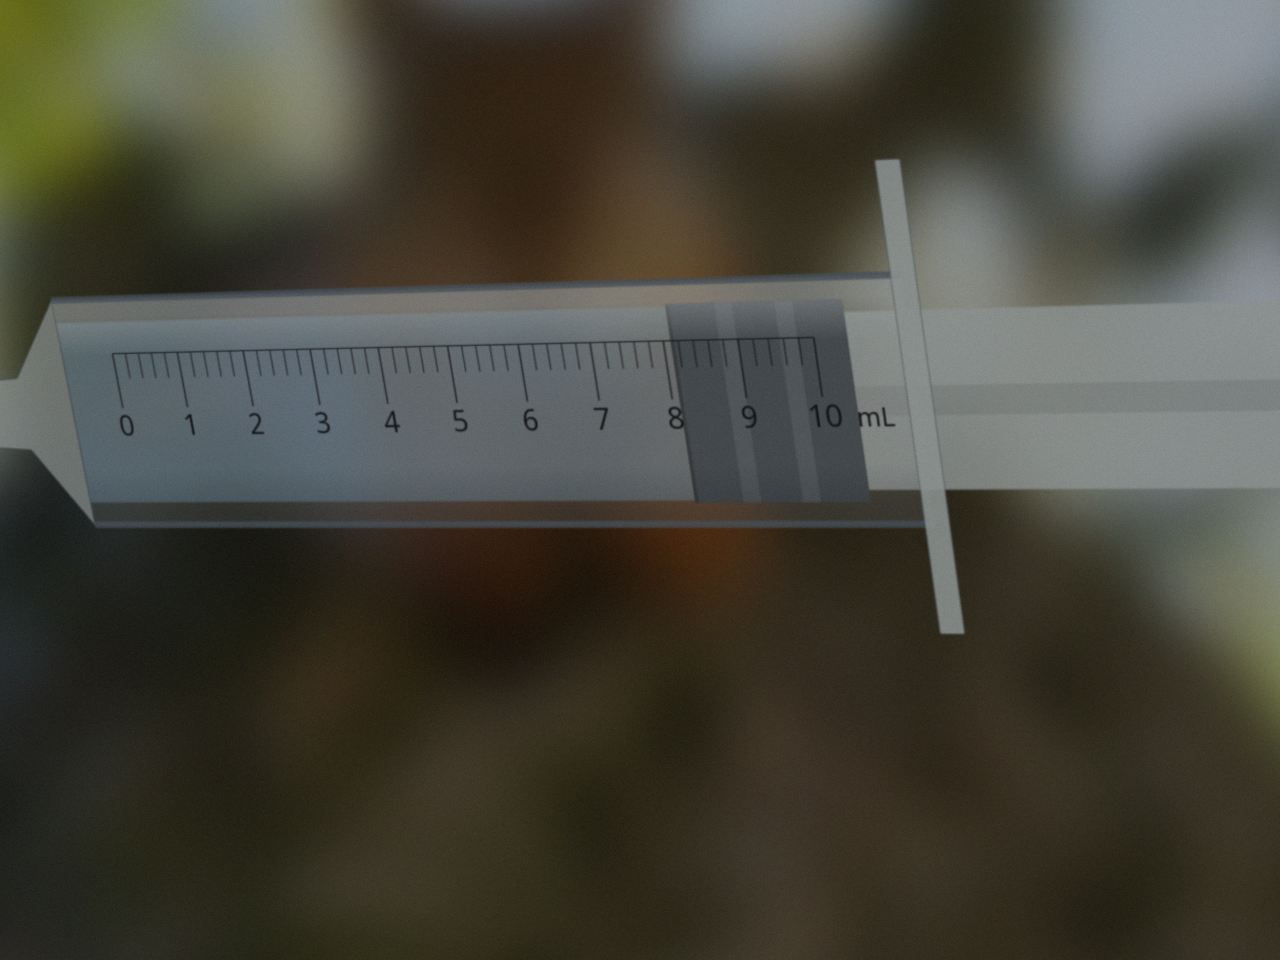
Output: value=8.1 unit=mL
